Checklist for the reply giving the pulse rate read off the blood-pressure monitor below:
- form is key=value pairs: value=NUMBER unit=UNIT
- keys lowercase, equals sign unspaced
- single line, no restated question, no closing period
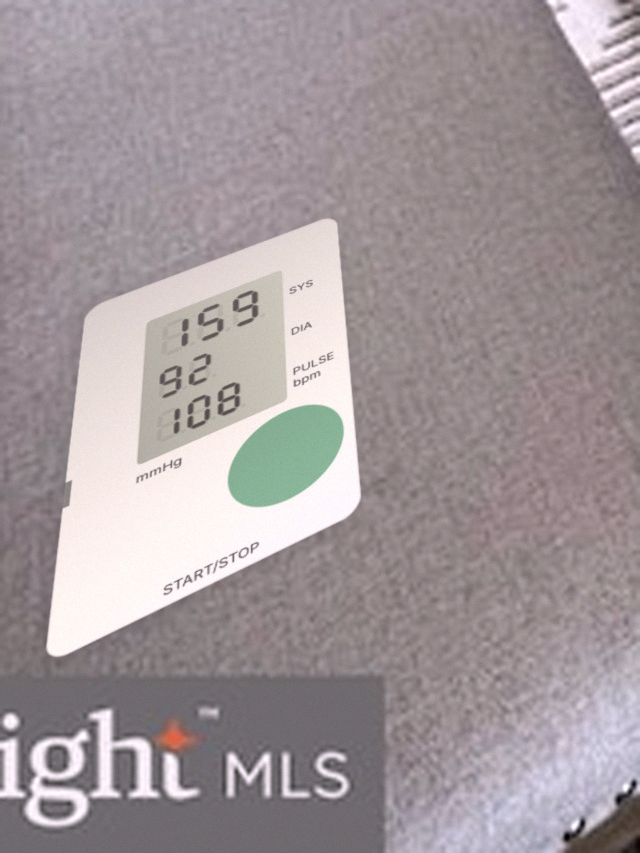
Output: value=108 unit=bpm
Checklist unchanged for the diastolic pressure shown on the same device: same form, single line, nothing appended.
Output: value=92 unit=mmHg
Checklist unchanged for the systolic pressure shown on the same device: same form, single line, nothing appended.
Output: value=159 unit=mmHg
